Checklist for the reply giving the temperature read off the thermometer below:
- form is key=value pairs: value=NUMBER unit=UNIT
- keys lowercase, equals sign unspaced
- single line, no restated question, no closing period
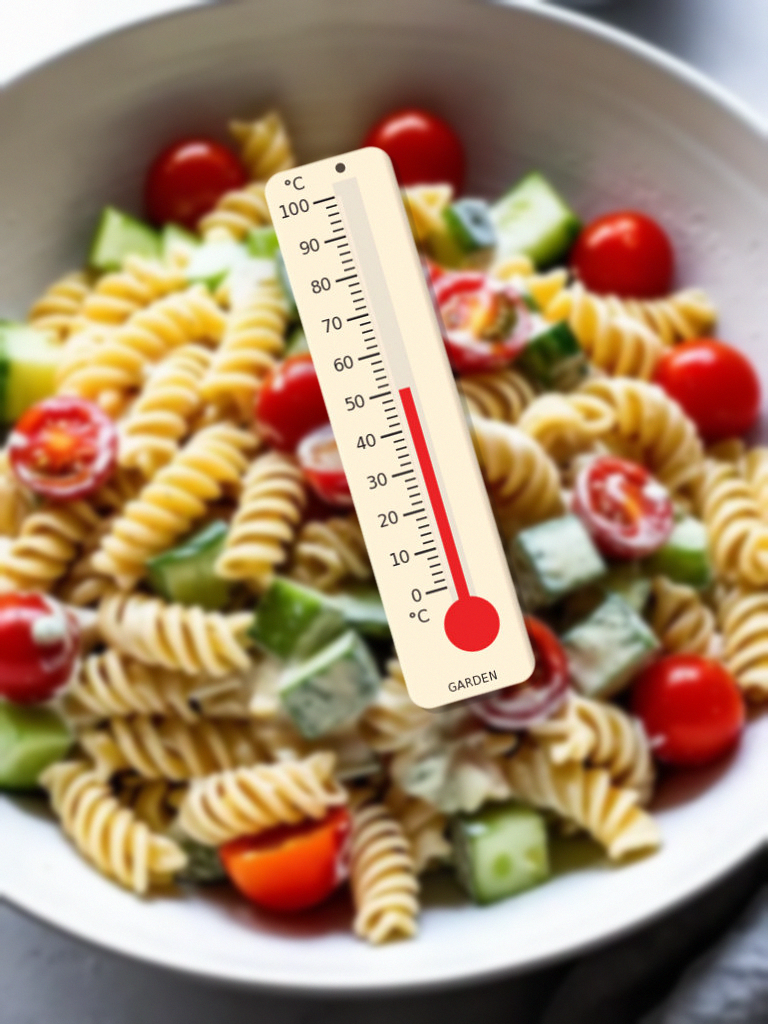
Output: value=50 unit=°C
